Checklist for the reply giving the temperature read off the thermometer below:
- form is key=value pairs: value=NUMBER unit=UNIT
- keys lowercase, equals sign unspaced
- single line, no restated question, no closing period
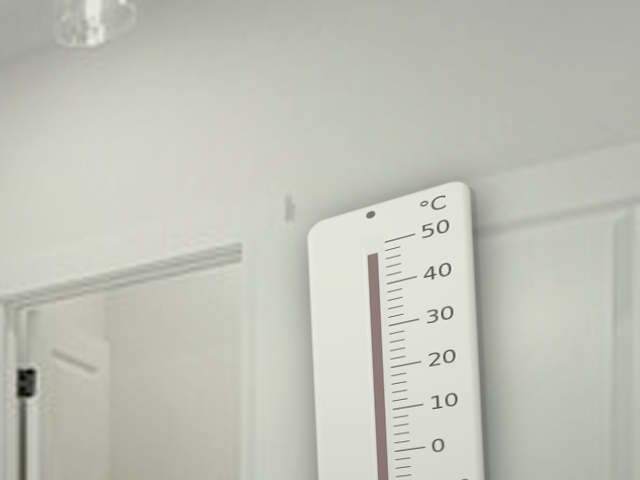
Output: value=48 unit=°C
